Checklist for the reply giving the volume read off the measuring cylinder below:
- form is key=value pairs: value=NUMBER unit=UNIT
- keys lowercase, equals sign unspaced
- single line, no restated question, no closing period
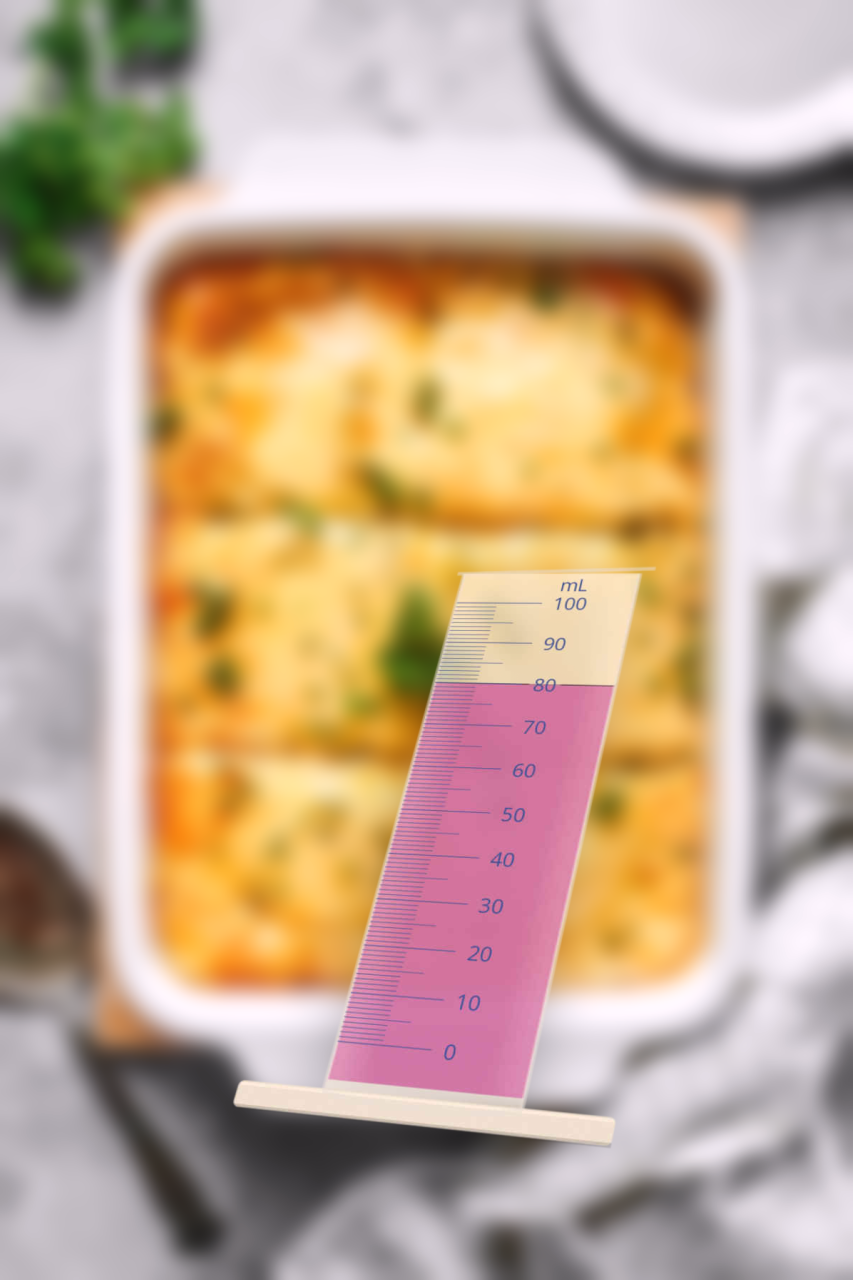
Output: value=80 unit=mL
